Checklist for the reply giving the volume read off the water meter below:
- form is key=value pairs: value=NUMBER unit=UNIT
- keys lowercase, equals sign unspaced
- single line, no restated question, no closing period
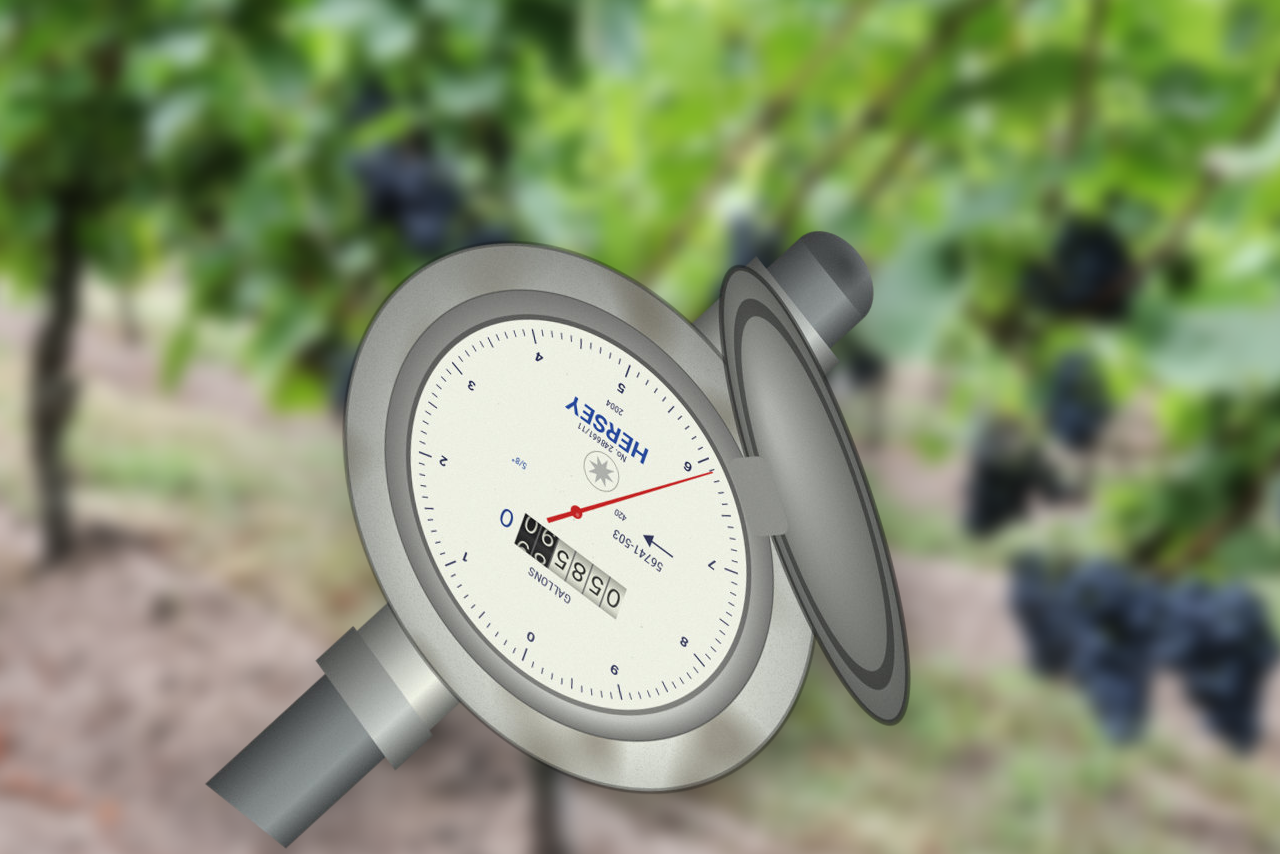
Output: value=585896.1 unit=gal
